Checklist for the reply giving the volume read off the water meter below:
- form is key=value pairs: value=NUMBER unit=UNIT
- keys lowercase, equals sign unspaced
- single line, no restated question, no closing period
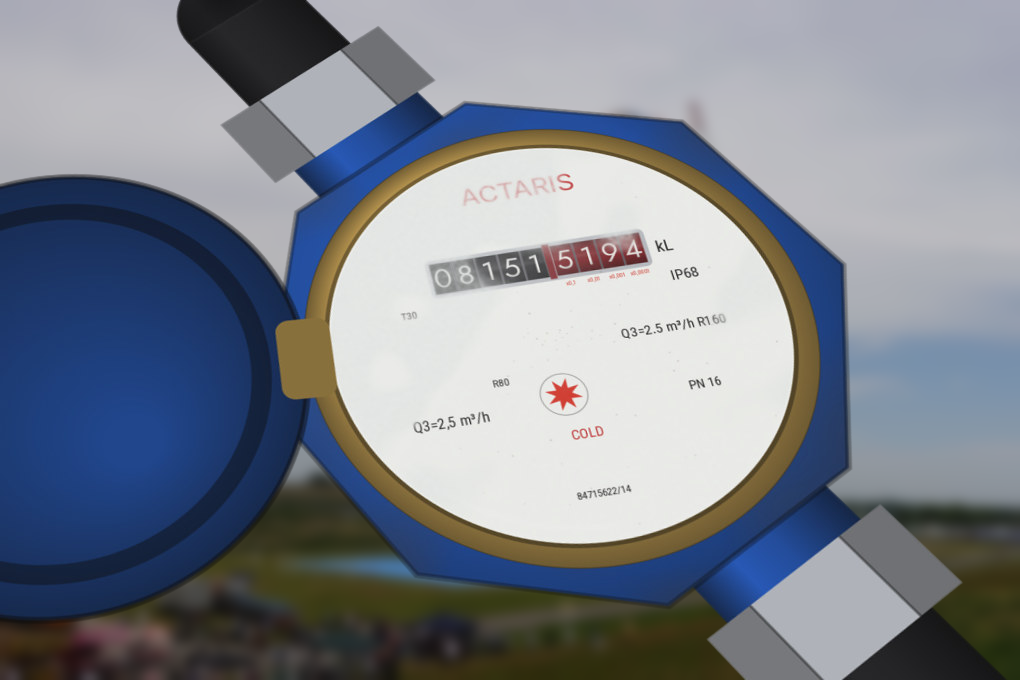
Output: value=8151.5194 unit=kL
